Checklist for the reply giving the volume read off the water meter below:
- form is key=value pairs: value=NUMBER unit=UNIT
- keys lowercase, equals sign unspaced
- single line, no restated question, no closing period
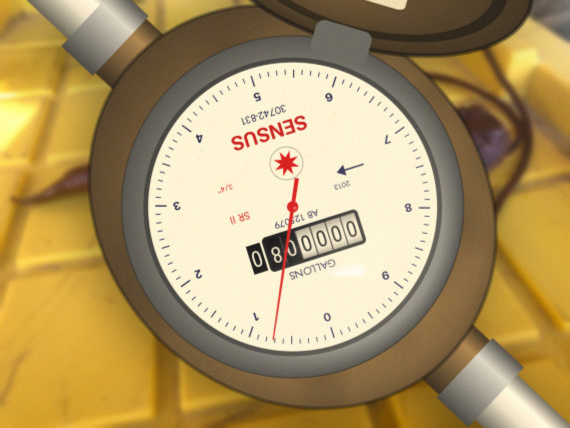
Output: value=80.7 unit=gal
